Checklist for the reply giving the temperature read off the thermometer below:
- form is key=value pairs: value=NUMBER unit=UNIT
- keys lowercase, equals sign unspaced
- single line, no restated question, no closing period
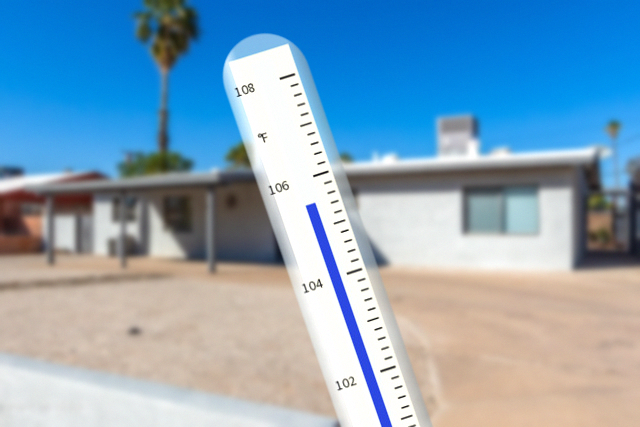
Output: value=105.5 unit=°F
